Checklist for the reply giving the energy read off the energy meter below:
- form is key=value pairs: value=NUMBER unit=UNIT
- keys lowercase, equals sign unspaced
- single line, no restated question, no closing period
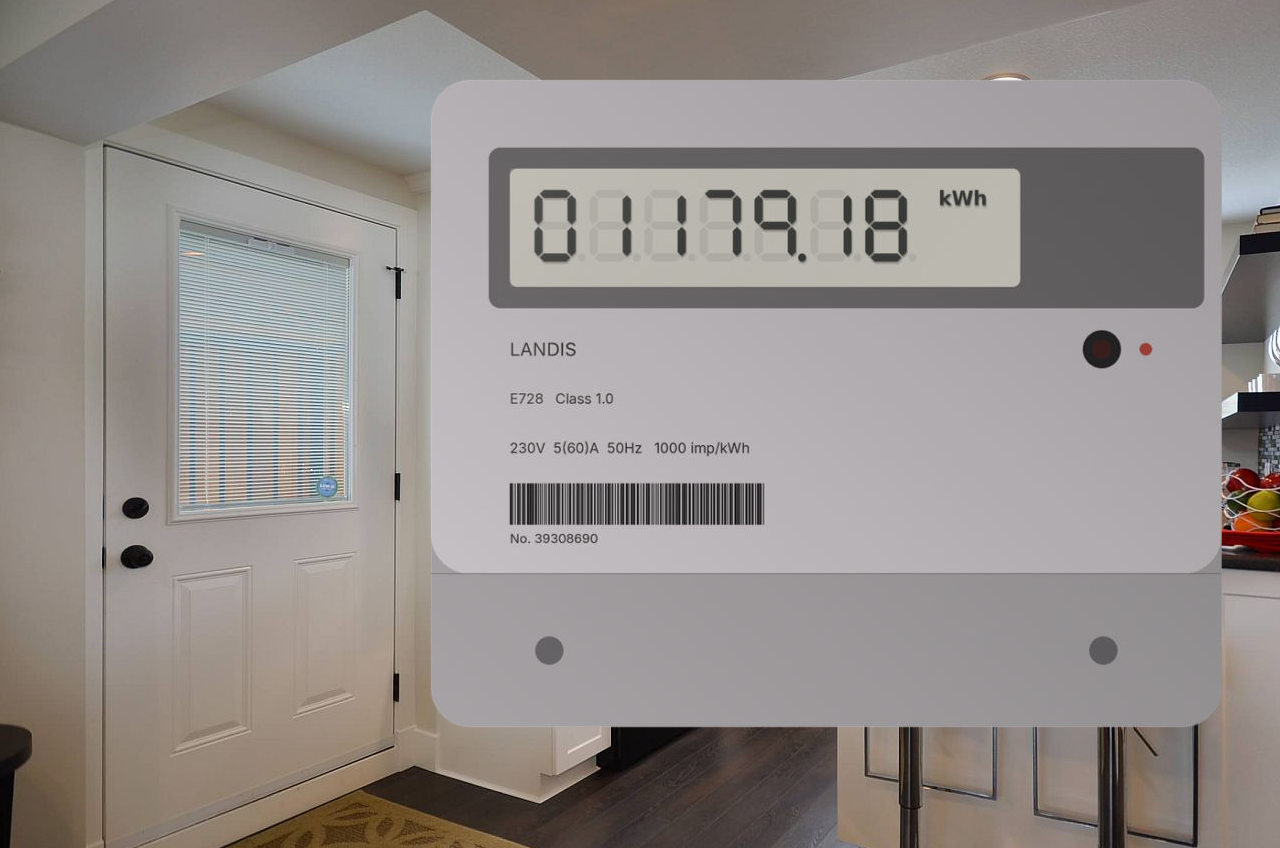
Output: value=1179.18 unit=kWh
